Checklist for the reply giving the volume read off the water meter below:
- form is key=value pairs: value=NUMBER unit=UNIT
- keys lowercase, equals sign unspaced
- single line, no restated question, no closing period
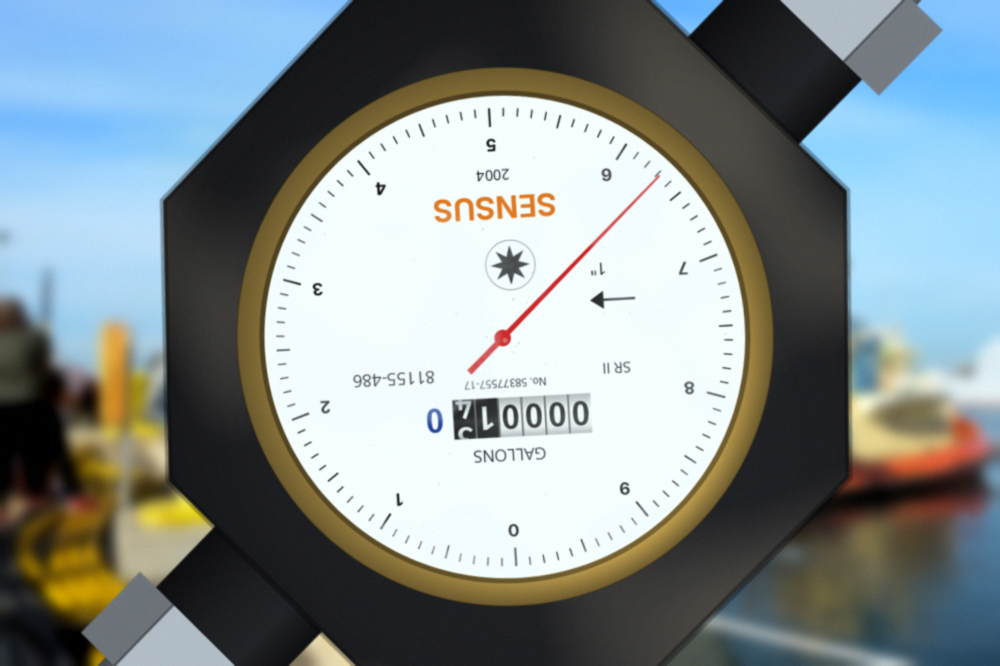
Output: value=136.3 unit=gal
